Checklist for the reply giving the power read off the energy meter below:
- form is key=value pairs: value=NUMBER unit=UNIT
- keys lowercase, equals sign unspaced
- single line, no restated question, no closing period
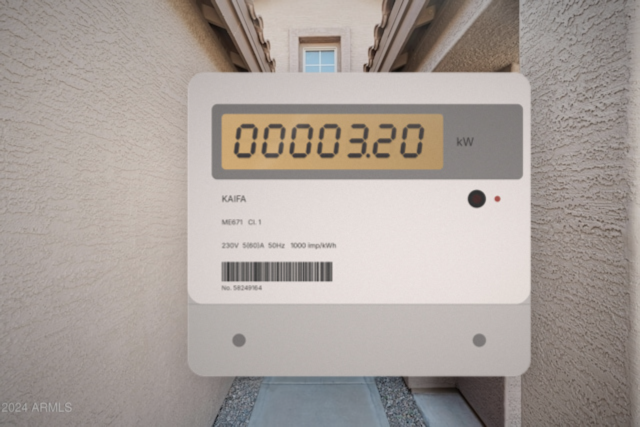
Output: value=3.20 unit=kW
